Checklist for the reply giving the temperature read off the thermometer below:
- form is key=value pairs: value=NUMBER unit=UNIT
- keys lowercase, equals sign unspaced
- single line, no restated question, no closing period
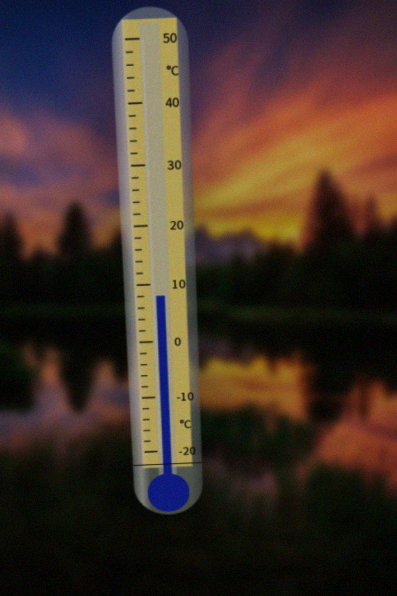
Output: value=8 unit=°C
